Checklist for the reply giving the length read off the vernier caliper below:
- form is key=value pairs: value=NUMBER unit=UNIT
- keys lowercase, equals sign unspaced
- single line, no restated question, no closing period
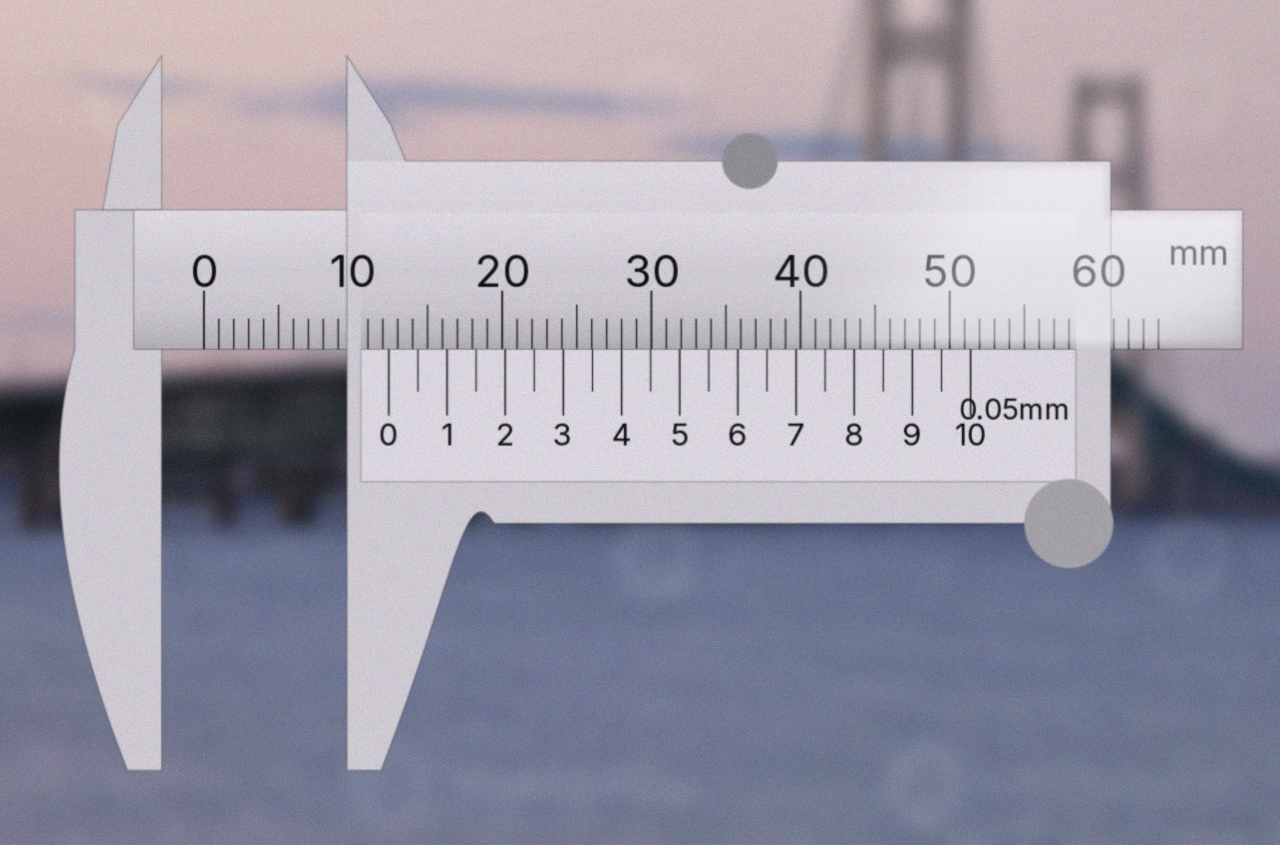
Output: value=12.4 unit=mm
